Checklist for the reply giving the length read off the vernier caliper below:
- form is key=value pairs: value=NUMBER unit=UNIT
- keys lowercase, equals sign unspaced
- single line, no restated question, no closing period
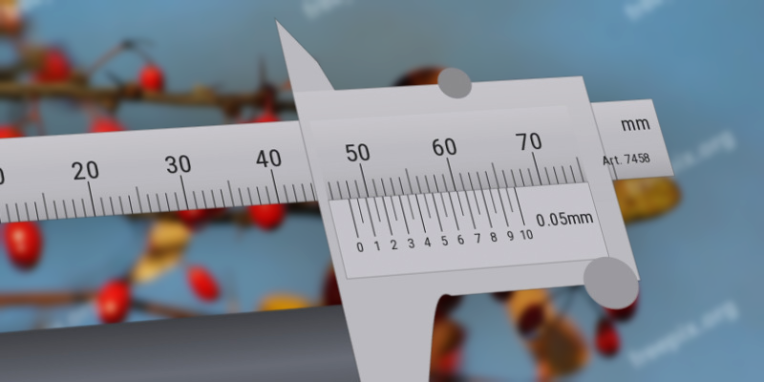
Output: value=47.8 unit=mm
